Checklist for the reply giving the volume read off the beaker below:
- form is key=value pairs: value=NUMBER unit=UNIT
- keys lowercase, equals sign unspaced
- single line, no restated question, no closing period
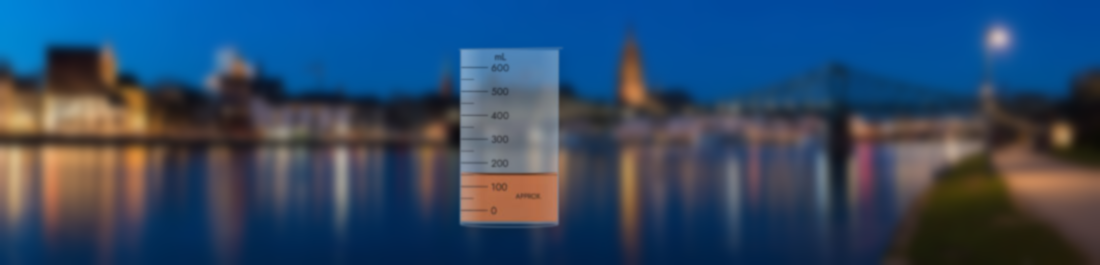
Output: value=150 unit=mL
